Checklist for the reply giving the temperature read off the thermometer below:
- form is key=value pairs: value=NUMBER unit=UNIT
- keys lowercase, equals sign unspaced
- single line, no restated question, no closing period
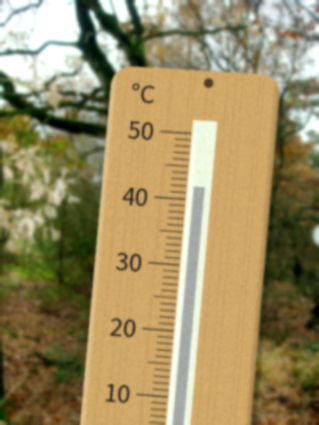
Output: value=42 unit=°C
